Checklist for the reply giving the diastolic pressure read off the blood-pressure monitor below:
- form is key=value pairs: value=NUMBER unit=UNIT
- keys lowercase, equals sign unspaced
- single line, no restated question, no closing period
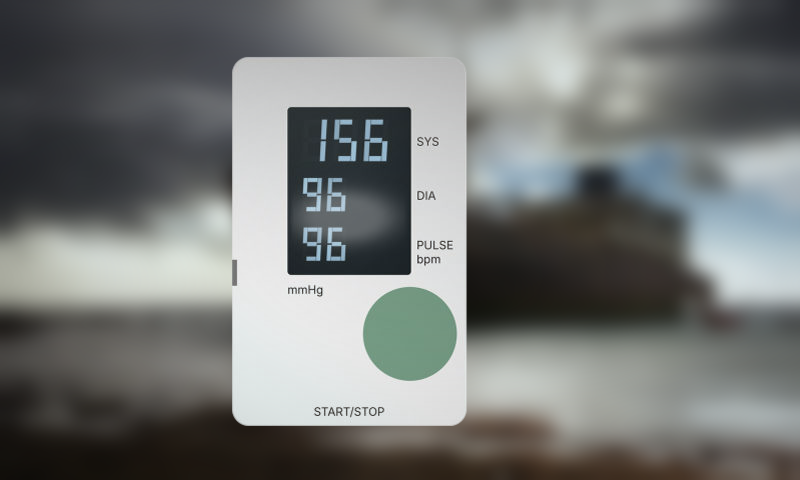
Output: value=96 unit=mmHg
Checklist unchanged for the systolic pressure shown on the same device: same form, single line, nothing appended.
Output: value=156 unit=mmHg
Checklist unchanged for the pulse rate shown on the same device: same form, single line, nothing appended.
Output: value=96 unit=bpm
